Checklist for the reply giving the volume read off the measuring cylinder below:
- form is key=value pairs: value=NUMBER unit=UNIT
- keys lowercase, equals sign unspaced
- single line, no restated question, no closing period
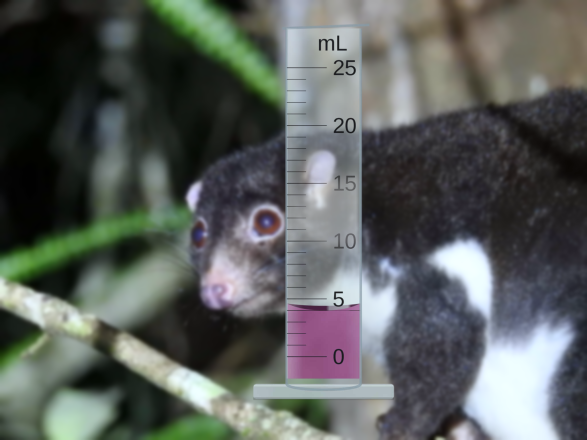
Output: value=4 unit=mL
